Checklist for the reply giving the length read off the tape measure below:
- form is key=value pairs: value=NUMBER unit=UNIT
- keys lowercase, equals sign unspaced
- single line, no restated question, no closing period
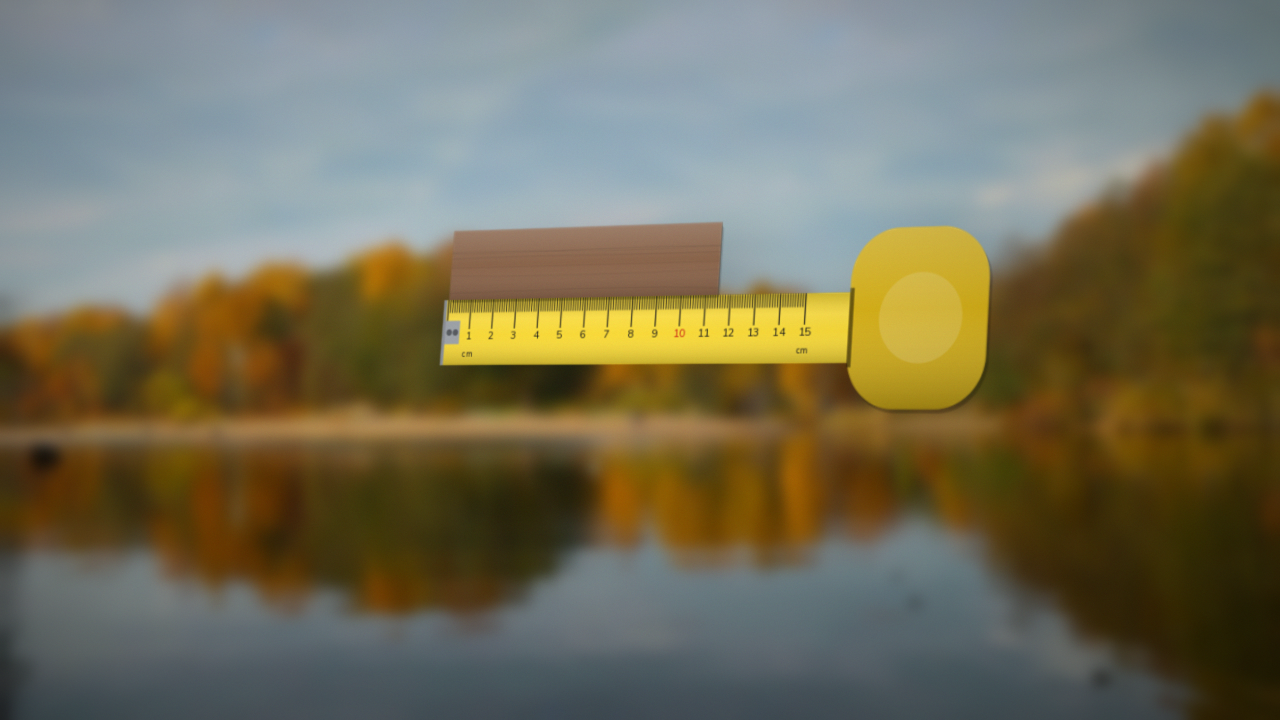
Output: value=11.5 unit=cm
